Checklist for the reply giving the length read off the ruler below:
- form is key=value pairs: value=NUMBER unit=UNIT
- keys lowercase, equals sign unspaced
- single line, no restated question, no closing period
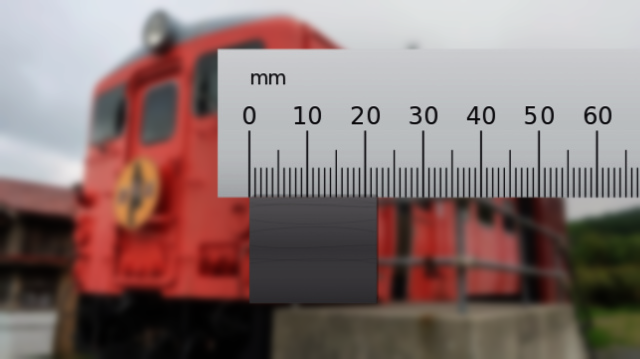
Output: value=22 unit=mm
